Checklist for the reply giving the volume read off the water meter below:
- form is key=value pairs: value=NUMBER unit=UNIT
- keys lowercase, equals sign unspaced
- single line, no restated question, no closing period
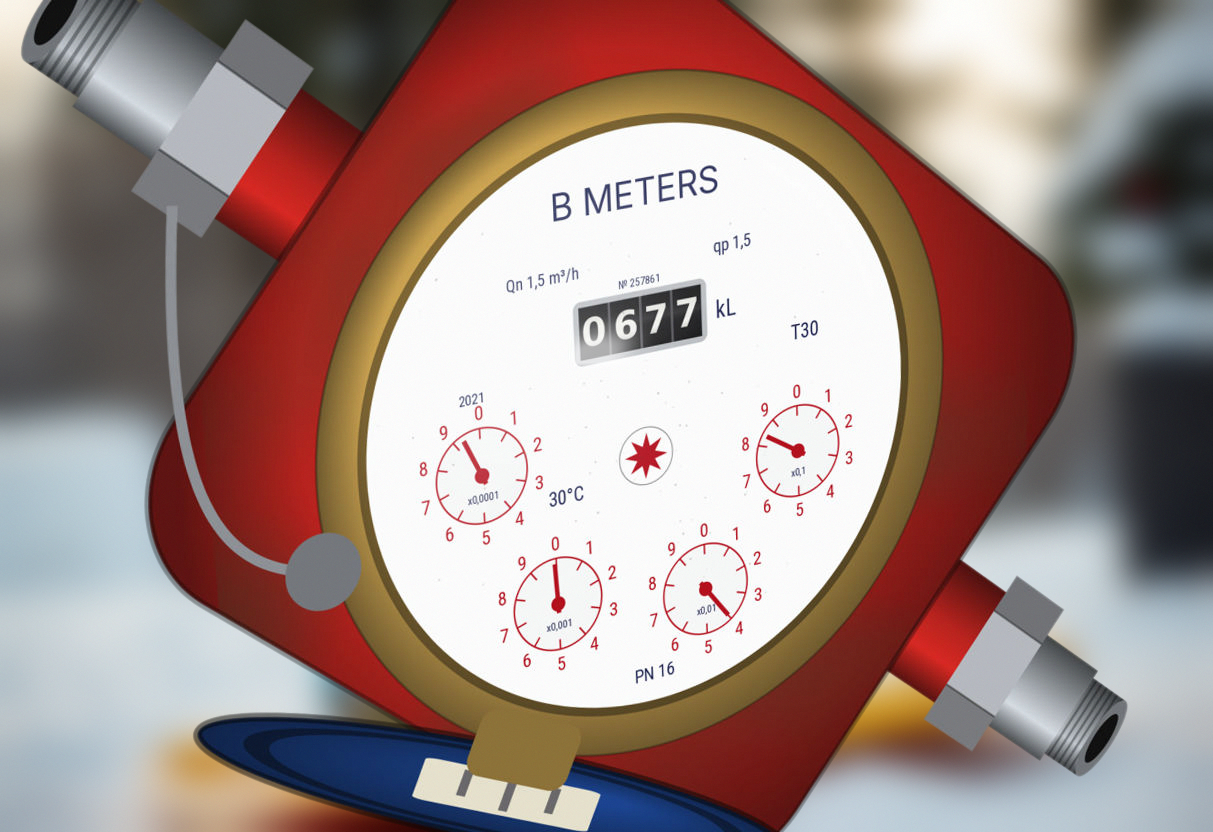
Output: value=677.8399 unit=kL
